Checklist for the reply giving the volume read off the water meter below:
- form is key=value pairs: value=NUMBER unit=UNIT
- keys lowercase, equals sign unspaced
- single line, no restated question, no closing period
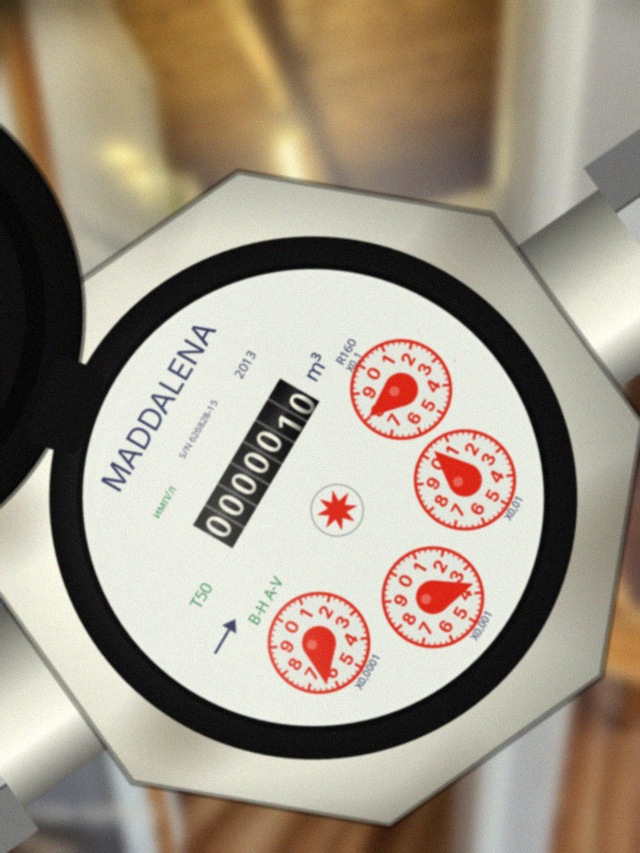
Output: value=9.8036 unit=m³
